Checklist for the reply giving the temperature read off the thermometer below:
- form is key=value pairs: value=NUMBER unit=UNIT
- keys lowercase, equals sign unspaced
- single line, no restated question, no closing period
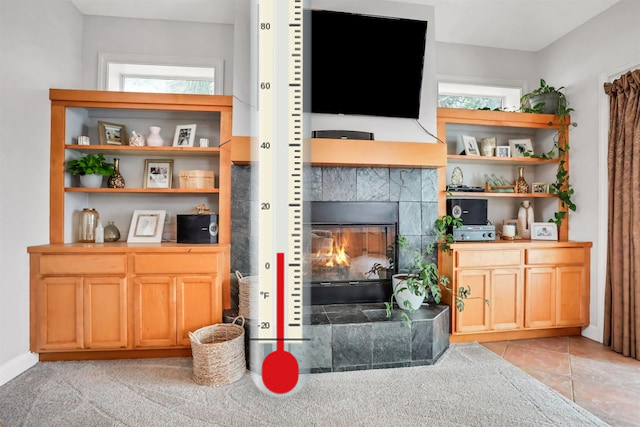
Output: value=4 unit=°F
